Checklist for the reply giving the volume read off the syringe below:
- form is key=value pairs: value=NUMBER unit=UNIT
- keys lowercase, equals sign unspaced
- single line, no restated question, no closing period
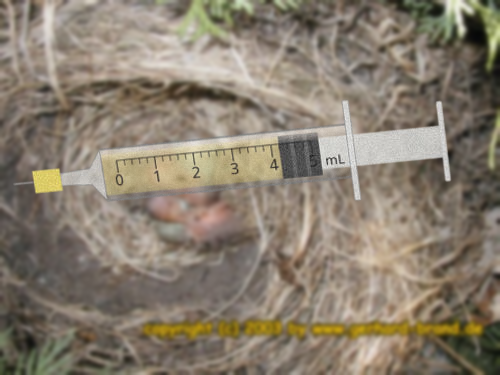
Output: value=4.2 unit=mL
